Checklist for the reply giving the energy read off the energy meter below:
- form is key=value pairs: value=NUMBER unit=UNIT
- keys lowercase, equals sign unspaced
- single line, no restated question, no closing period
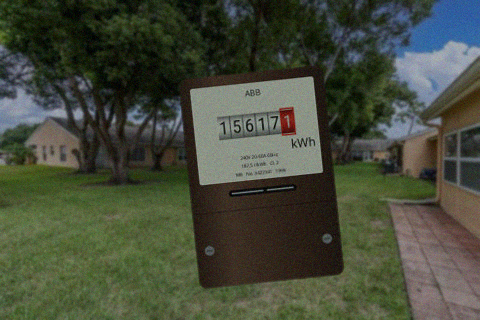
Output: value=15617.1 unit=kWh
